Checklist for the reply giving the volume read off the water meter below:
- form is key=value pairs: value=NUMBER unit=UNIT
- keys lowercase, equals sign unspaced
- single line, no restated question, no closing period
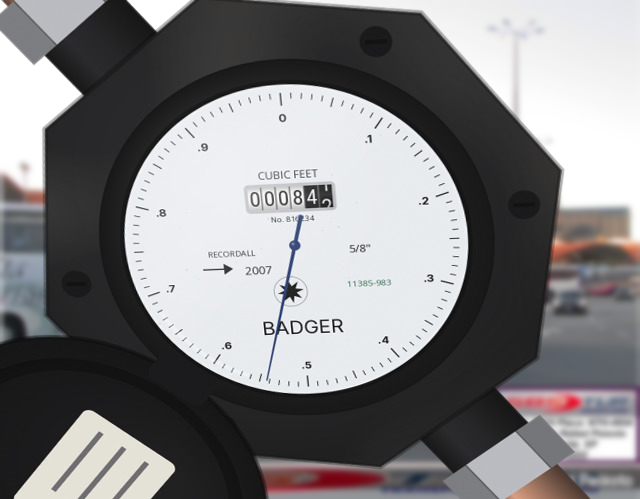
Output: value=841.54 unit=ft³
